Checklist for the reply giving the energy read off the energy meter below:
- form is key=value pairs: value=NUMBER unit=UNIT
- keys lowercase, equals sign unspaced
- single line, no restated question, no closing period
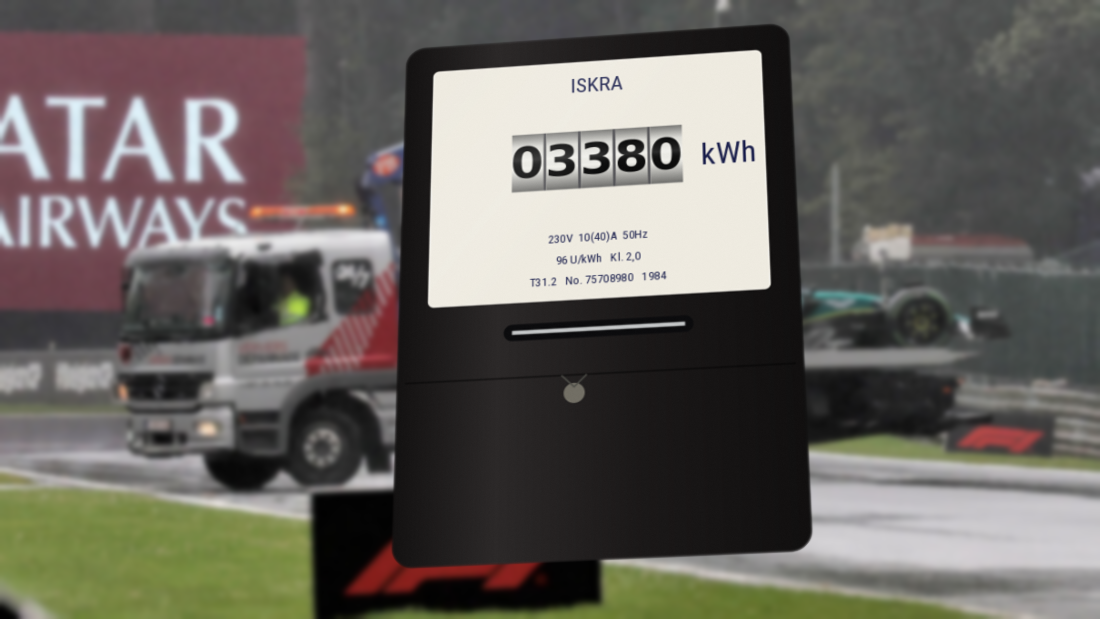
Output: value=3380 unit=kWh
